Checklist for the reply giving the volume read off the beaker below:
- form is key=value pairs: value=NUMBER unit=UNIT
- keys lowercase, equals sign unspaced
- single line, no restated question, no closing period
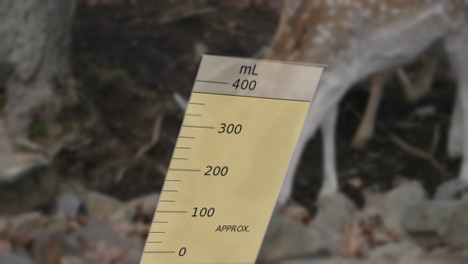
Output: value=375 unit=mL
